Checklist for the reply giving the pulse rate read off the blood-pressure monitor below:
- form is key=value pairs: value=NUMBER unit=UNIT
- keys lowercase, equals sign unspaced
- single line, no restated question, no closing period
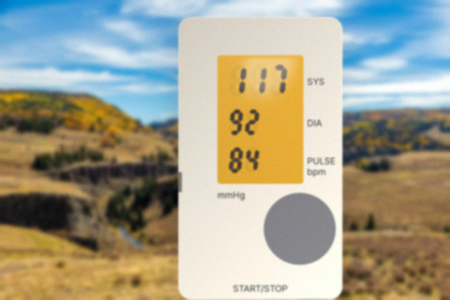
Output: value=84 unit=bpm
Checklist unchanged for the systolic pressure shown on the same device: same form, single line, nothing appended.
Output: value=117 unit=mmHg
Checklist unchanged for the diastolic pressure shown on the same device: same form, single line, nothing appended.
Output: value=92 unit=mmHg
